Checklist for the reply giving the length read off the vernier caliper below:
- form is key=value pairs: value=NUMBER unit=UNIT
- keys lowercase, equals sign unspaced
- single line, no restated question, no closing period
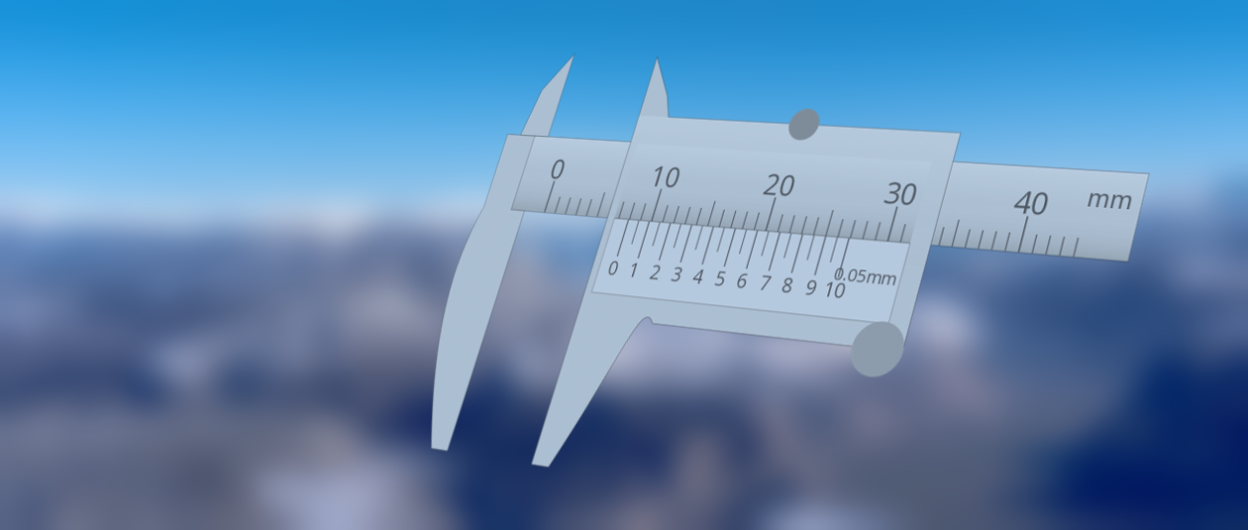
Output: value=7.9 unit=mm
